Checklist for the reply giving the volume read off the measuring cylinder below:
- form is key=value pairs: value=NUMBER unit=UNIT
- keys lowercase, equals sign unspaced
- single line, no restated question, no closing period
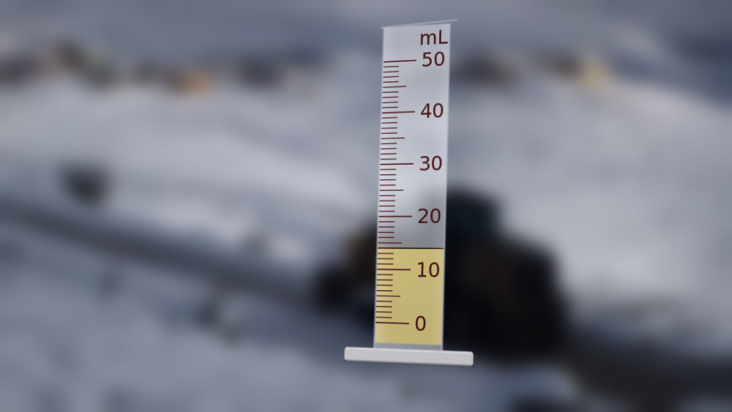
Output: value=14 unit=mL
